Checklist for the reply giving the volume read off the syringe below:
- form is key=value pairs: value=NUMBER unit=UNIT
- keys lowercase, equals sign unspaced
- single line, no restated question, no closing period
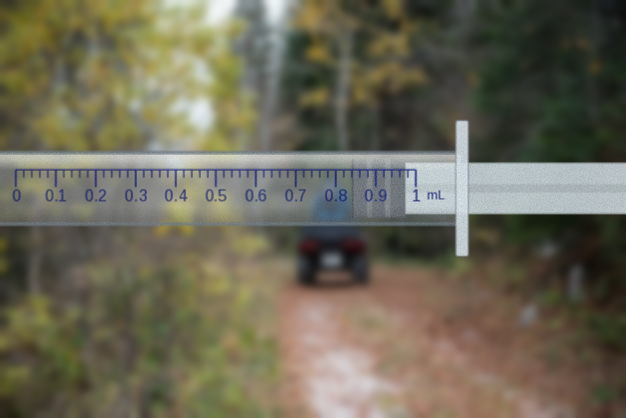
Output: value=0.84 unit=mL
